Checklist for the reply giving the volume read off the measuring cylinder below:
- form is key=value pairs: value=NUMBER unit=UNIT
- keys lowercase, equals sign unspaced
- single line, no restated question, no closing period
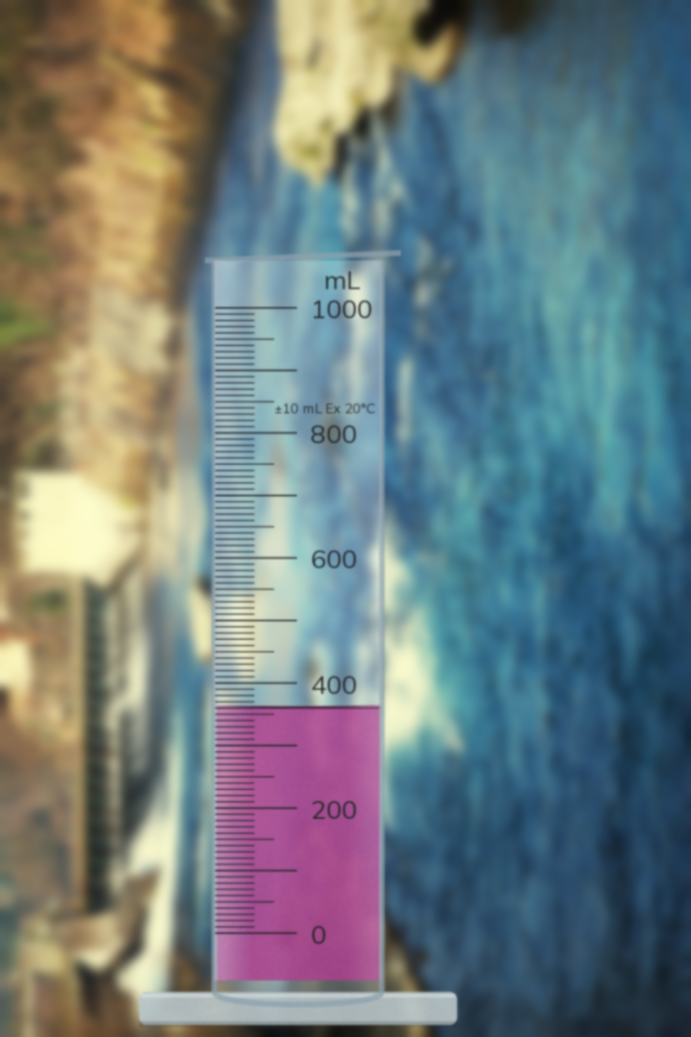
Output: value=360 unit=mL
